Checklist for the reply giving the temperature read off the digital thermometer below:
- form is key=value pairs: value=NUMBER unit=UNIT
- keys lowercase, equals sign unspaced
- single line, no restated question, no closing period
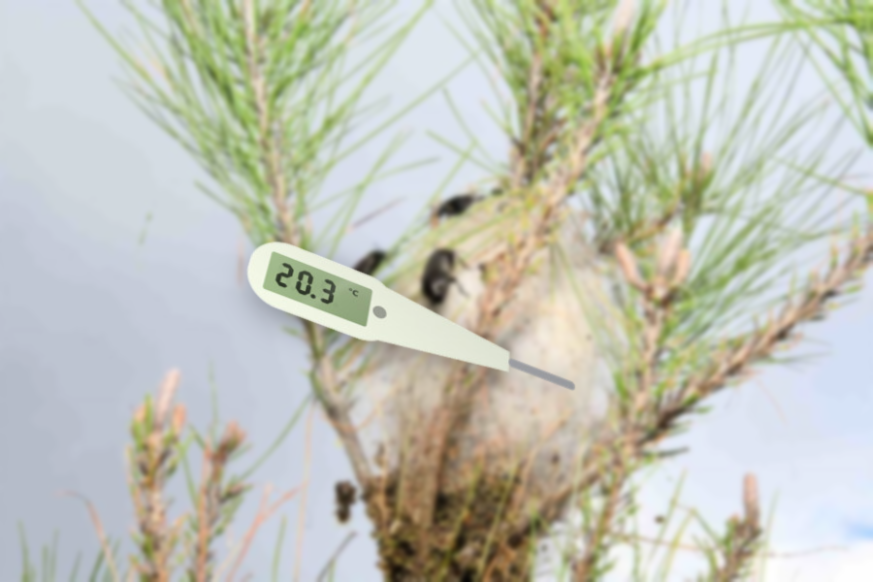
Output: value=20.3 unit=°C
